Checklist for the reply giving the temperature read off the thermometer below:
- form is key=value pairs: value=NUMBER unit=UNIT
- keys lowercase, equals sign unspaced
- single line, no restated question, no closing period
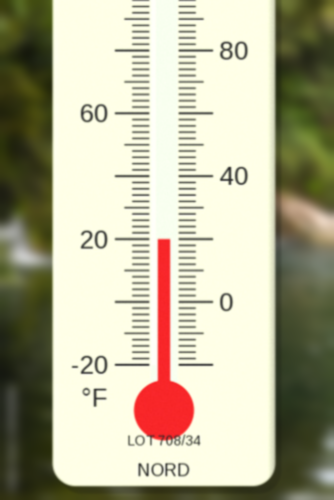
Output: value=20 unit=°F
